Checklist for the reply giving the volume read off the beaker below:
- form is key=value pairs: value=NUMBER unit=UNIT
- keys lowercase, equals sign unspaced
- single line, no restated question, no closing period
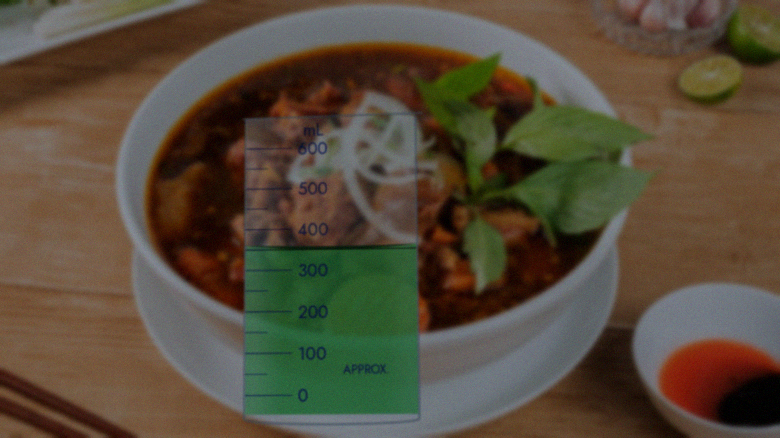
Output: value=350 unit=mL
